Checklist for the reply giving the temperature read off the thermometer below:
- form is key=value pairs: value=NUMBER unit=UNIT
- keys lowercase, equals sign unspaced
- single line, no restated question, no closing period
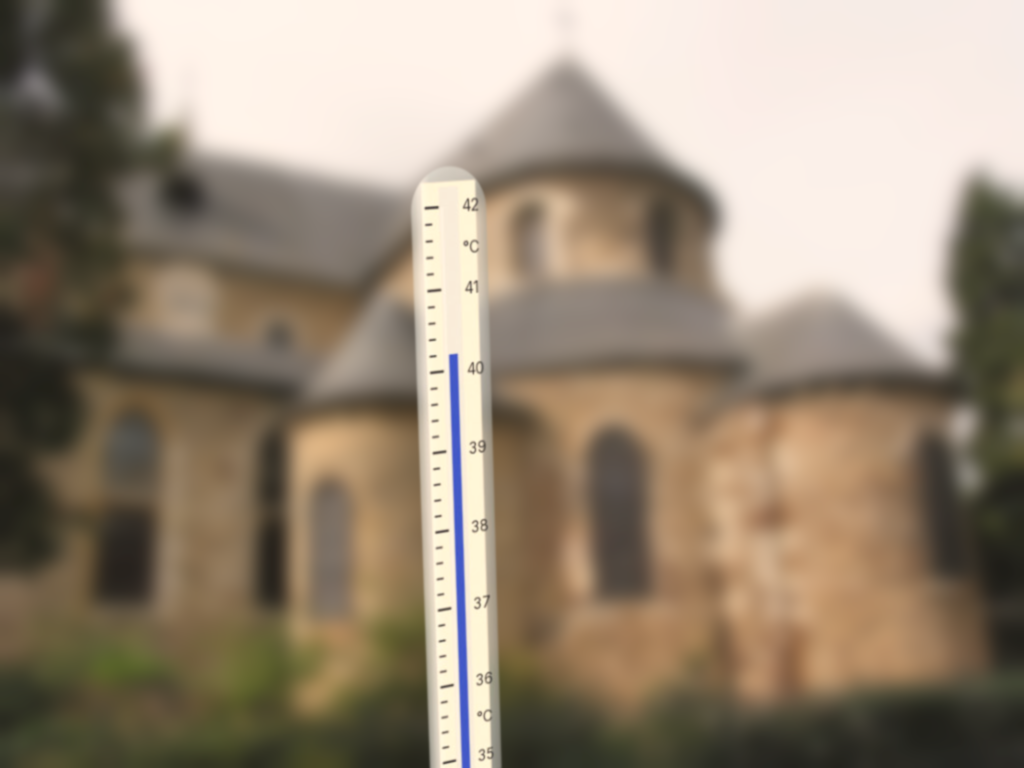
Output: value=40.2 unit=°C
